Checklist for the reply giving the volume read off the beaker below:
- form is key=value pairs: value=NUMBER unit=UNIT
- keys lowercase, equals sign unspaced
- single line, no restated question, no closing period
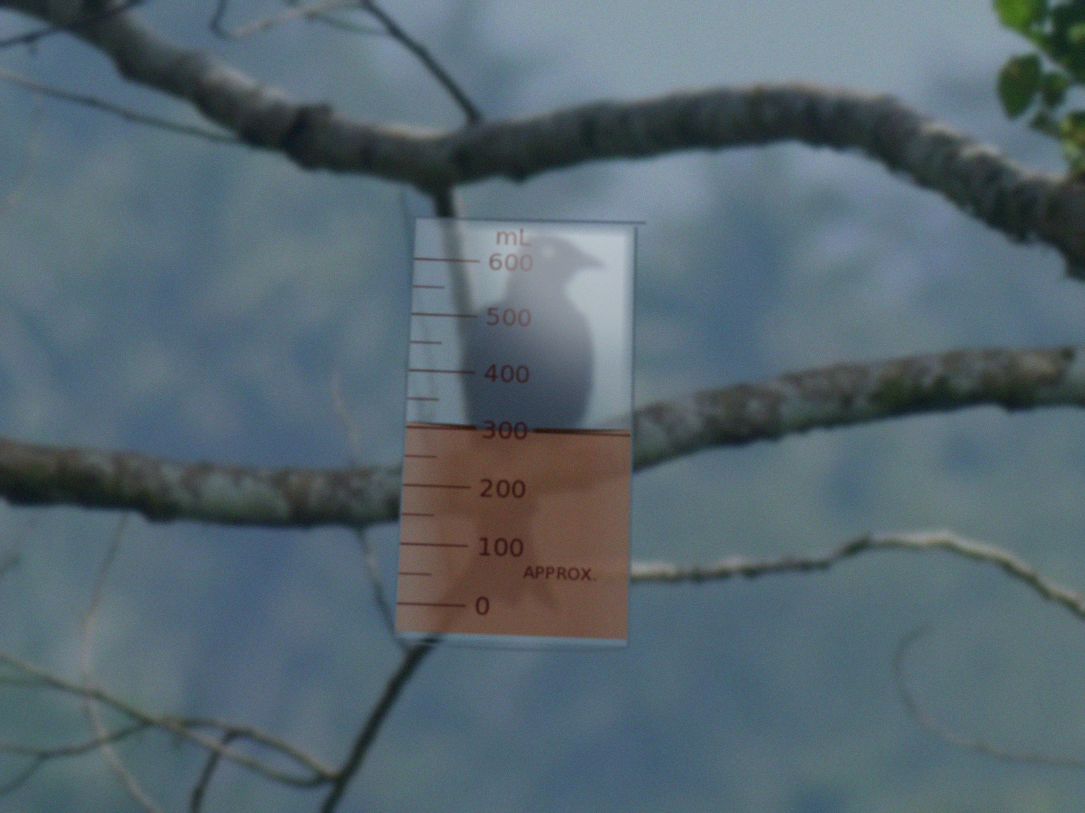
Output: value=300 unit=mL
